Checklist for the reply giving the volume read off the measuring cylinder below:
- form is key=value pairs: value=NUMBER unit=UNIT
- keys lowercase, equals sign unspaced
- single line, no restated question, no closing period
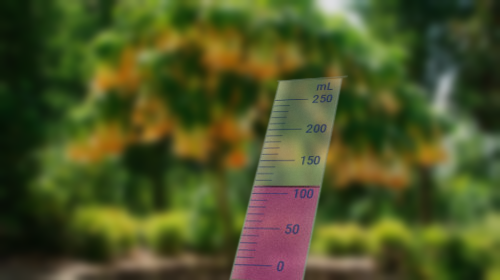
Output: value=110 unit=mL
